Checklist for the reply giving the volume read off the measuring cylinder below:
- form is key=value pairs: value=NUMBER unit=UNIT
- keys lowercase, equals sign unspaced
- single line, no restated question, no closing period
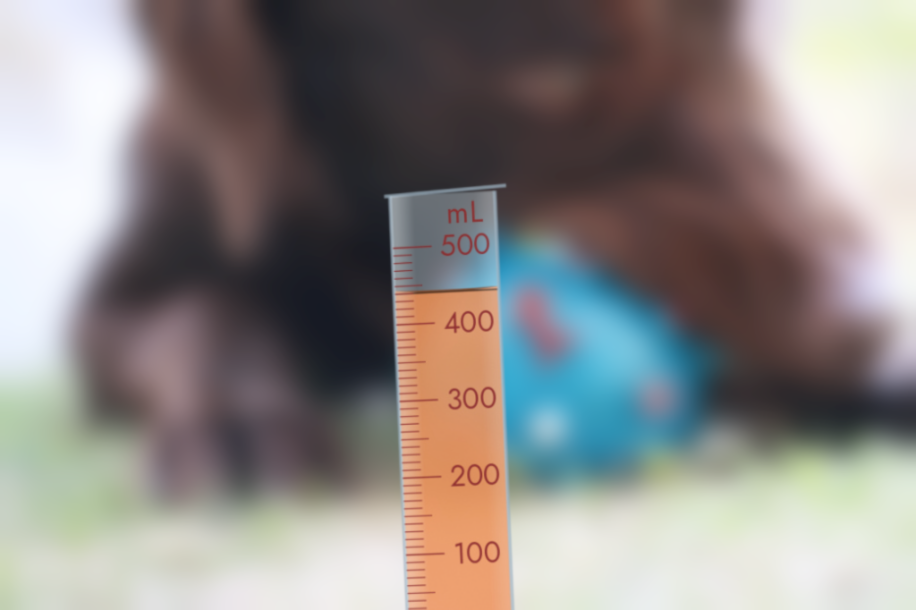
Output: value=440 unit=mL
